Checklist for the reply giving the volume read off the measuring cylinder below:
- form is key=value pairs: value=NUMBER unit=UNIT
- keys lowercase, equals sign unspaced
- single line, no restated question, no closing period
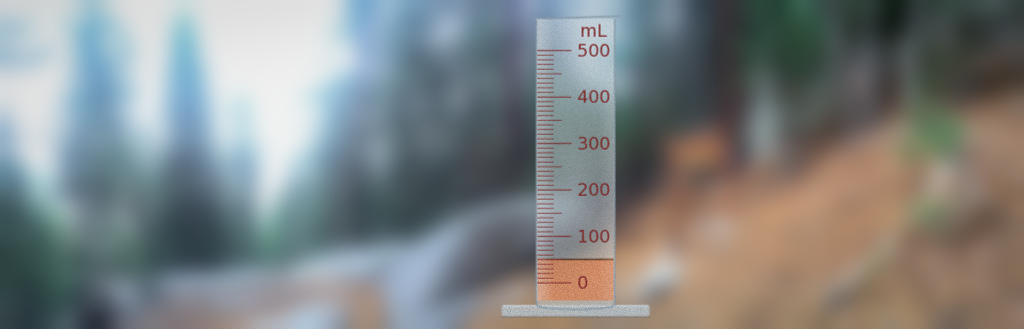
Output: value=50 unit=mL
